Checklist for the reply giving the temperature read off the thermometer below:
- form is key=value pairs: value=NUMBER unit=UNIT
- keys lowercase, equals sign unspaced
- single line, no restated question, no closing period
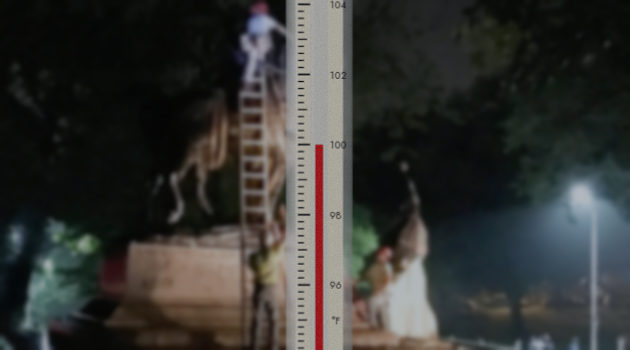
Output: value=100 unit=°F
